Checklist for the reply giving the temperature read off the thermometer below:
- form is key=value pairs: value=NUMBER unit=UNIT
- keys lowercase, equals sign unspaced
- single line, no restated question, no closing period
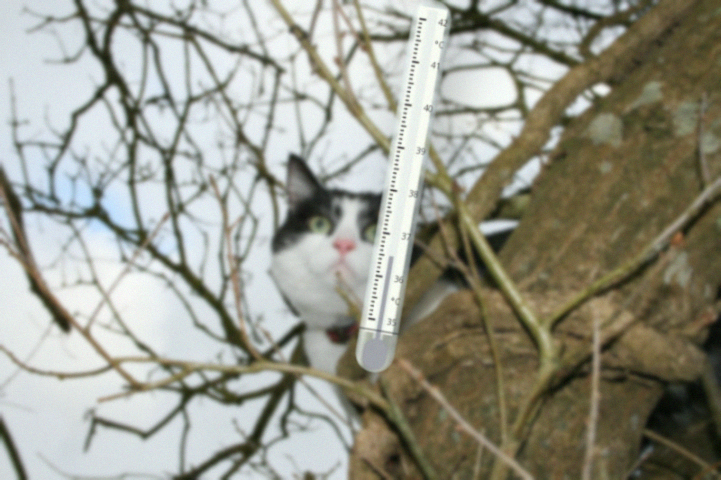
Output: value=36.5 unit=°C
